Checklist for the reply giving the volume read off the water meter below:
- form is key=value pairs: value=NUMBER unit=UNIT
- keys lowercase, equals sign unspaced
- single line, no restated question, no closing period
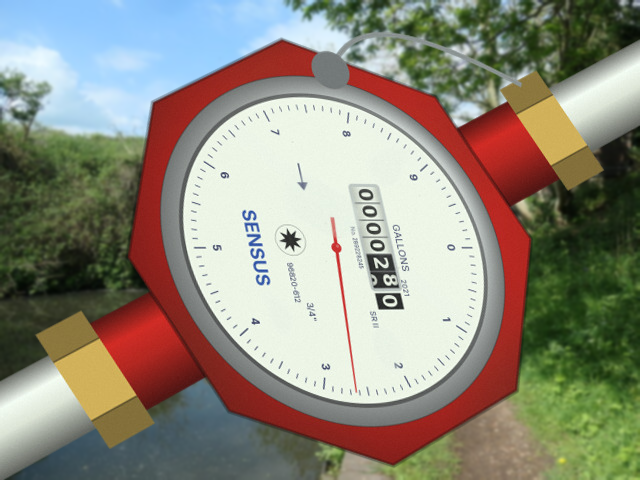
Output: value=282.6 unit=gal
